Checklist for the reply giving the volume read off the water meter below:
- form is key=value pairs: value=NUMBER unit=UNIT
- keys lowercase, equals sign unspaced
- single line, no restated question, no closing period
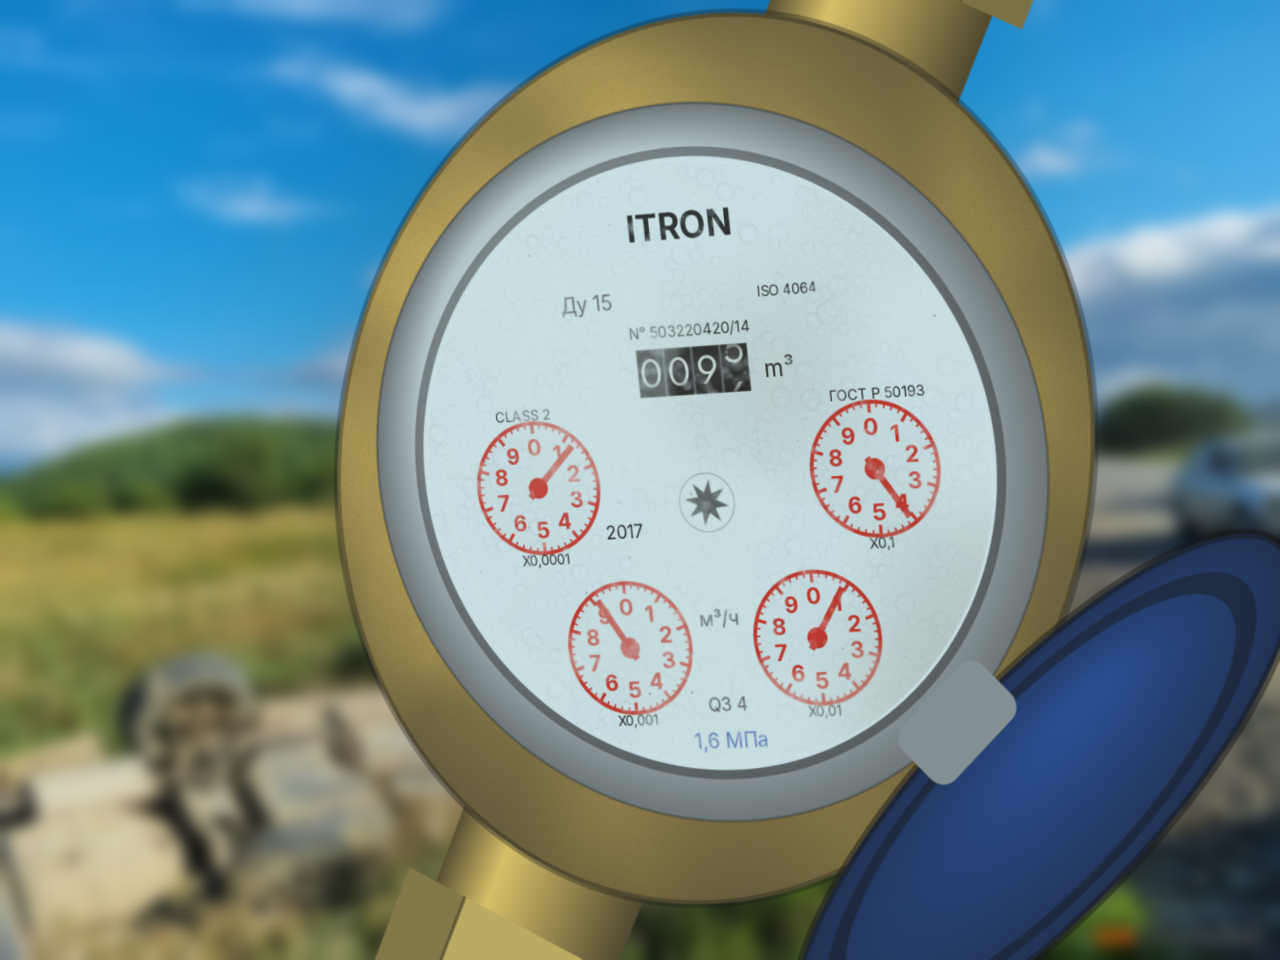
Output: value=95.4091 unit=m³
